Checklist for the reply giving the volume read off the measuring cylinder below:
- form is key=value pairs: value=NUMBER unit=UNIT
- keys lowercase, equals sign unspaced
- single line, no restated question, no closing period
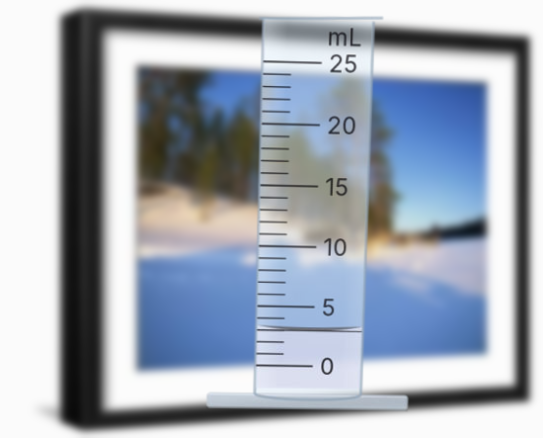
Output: value=3 unit=mL
